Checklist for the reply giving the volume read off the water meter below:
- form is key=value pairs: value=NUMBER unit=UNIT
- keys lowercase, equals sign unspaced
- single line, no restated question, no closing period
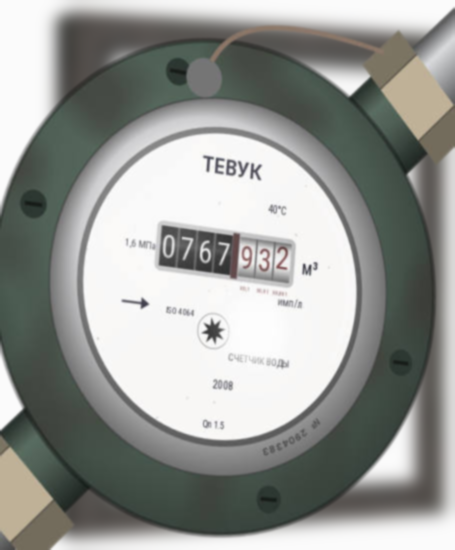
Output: value=767.932 unit=m³
